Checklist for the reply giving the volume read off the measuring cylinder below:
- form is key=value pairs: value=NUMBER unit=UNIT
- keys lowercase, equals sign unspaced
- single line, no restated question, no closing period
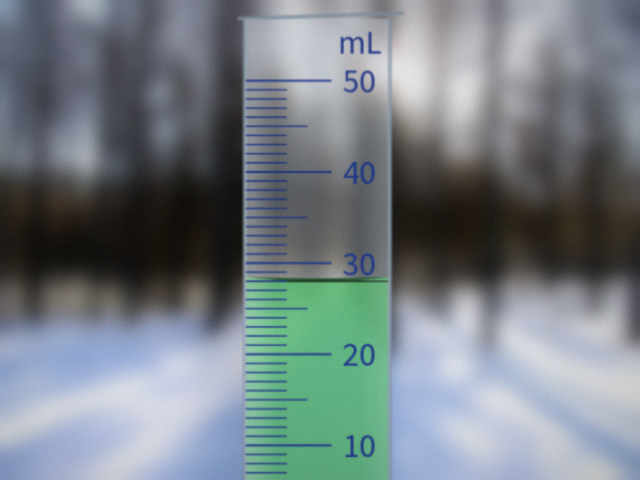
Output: value=28 unit=mL
